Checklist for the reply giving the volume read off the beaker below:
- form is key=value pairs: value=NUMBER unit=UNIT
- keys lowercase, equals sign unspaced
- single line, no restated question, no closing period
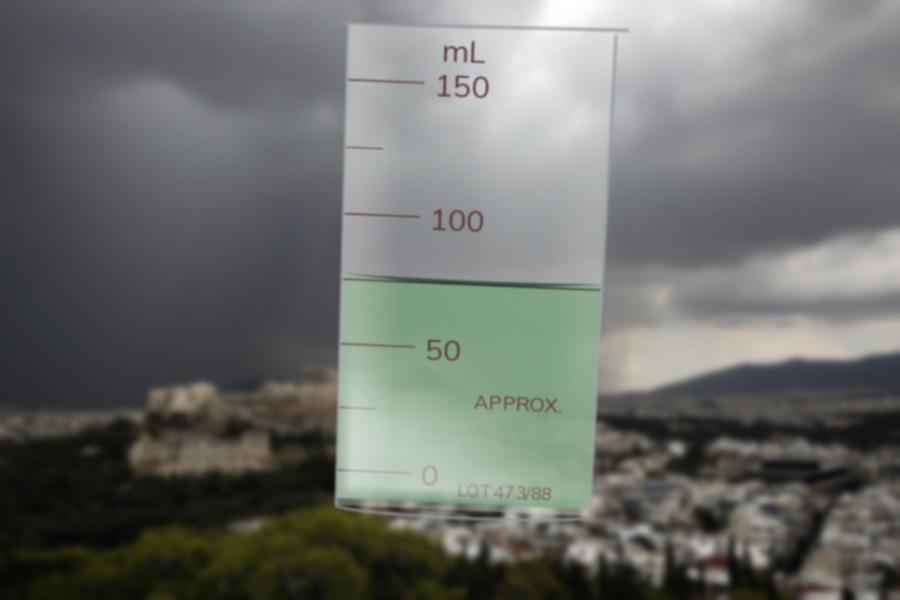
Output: value=75 unit=mL
